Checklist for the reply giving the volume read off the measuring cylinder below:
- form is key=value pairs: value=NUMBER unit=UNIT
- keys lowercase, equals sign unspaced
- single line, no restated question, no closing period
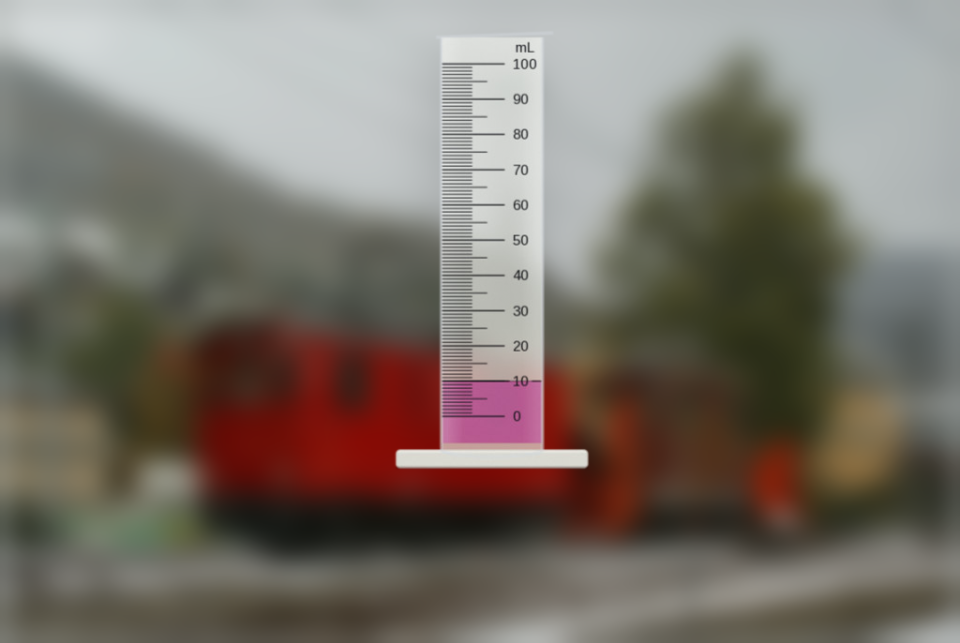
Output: value=10 unit=mL
